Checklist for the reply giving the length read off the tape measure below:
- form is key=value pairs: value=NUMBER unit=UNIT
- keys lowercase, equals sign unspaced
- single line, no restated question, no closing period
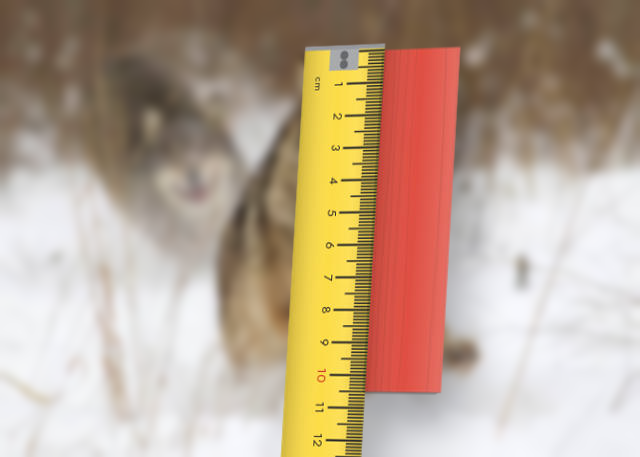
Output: value=10.5 unit=cm
